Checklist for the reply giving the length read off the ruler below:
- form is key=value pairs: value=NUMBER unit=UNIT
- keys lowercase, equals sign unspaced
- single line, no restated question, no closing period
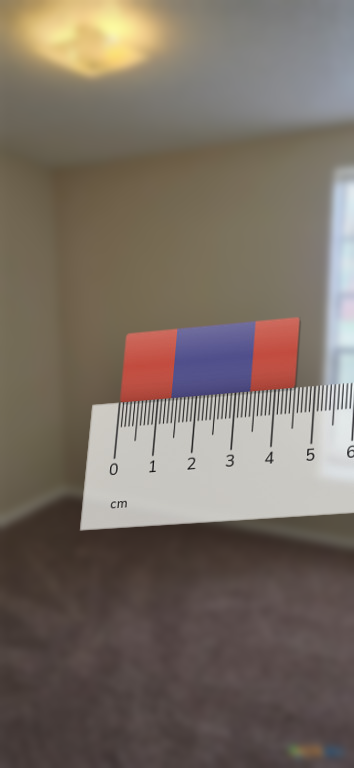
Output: value=4.5 unit=cm
